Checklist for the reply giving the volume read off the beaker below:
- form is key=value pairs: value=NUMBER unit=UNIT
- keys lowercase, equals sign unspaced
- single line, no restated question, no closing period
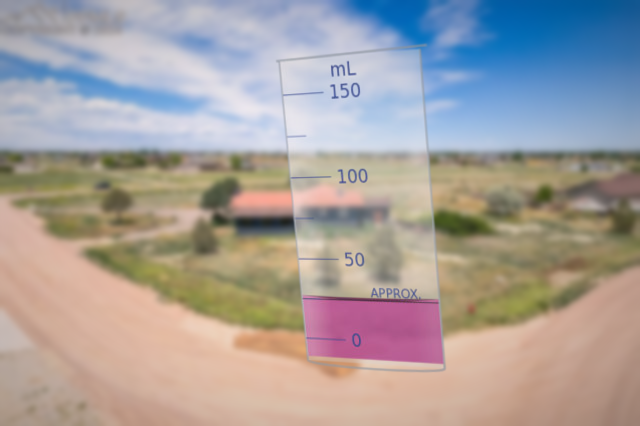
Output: value=25 unit=mL
